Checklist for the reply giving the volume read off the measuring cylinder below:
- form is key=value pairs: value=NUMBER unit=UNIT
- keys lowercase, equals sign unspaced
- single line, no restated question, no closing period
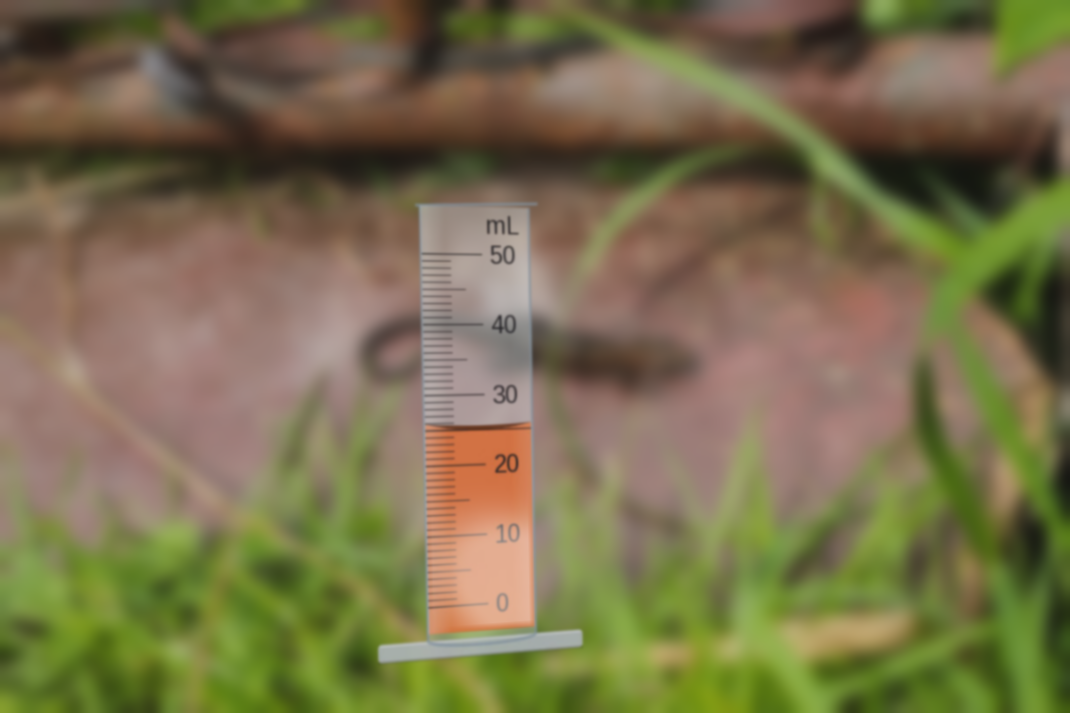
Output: value=25 unit=mL
